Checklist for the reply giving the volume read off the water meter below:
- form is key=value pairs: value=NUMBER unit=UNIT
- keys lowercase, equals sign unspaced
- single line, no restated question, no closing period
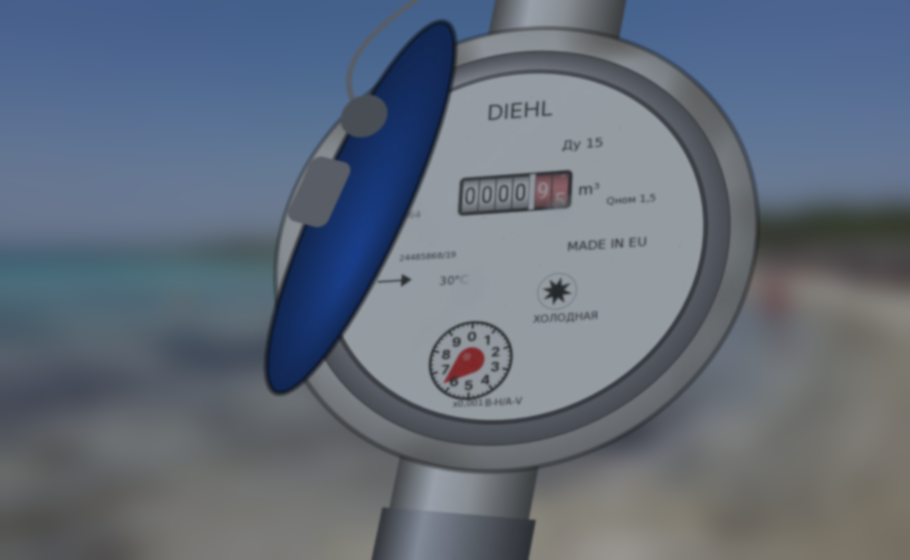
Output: value=0.946 unit=m³
